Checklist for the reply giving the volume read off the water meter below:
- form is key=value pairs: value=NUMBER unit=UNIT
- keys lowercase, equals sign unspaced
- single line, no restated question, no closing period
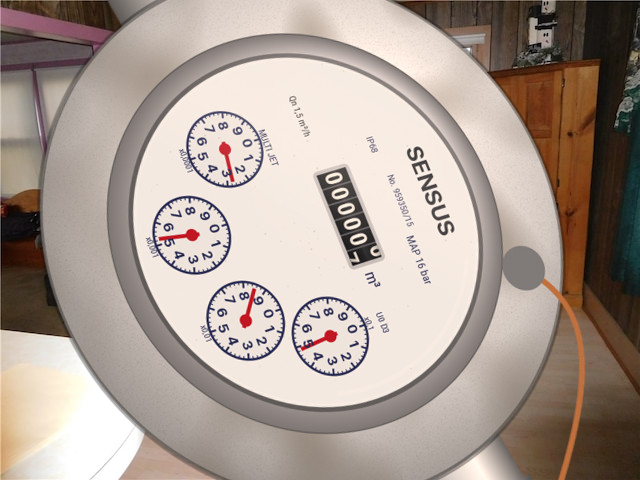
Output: value=6.4852 unit=m³
